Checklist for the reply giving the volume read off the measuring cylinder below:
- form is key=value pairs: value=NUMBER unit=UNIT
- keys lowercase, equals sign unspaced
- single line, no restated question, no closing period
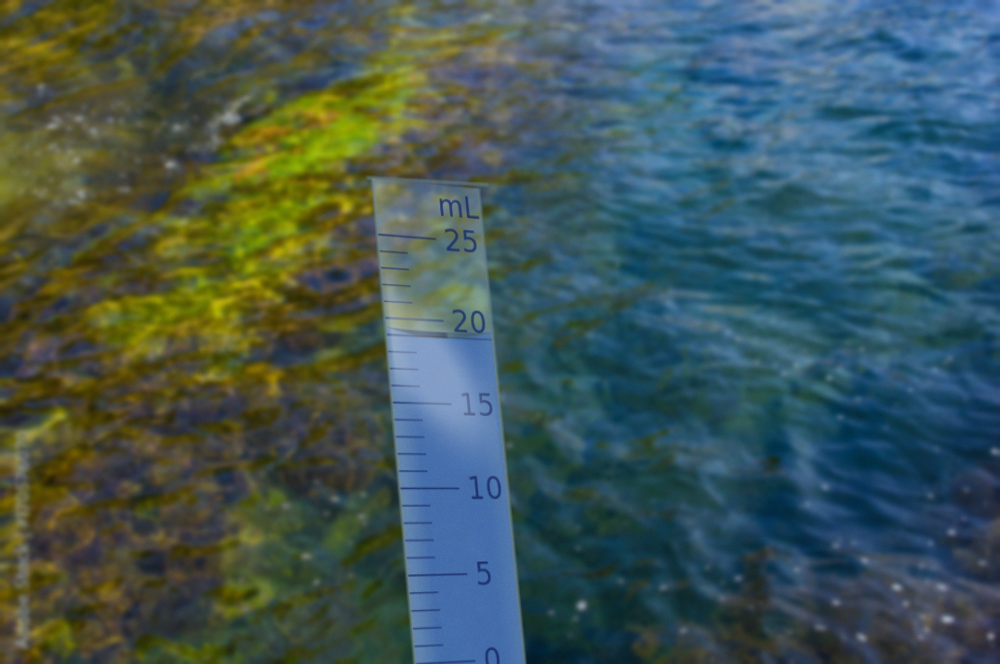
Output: value=19 unit=mL
